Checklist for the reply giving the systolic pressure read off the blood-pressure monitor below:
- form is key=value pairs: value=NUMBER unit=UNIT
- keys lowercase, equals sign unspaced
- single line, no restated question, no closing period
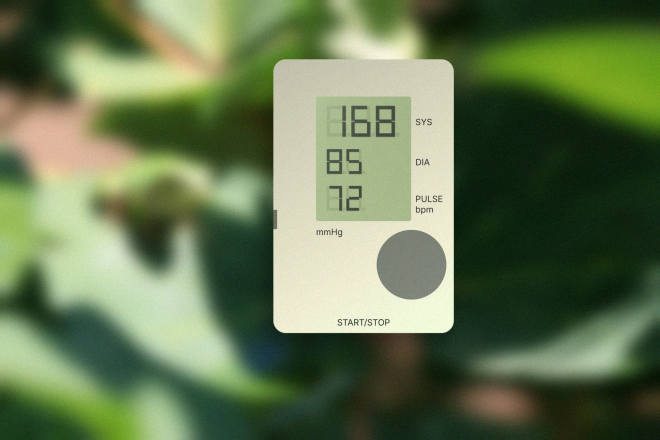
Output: value=168 unit=mmHg
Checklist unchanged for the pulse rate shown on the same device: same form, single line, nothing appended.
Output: value=72 unit=bpm
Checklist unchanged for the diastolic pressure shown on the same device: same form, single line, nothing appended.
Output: value=85 unit=mmHg
